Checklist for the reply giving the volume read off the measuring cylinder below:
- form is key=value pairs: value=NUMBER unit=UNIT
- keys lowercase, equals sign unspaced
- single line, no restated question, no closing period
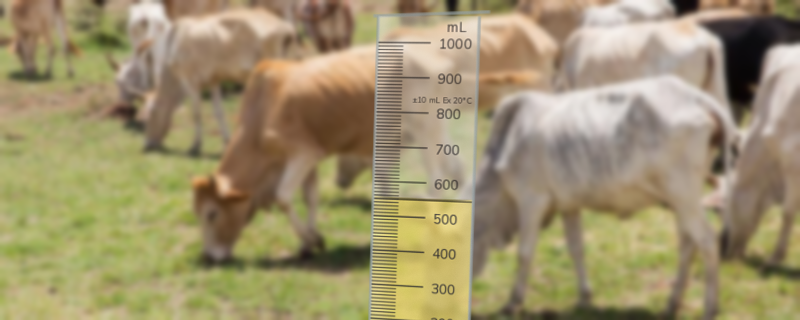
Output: value=550 unit=mL
